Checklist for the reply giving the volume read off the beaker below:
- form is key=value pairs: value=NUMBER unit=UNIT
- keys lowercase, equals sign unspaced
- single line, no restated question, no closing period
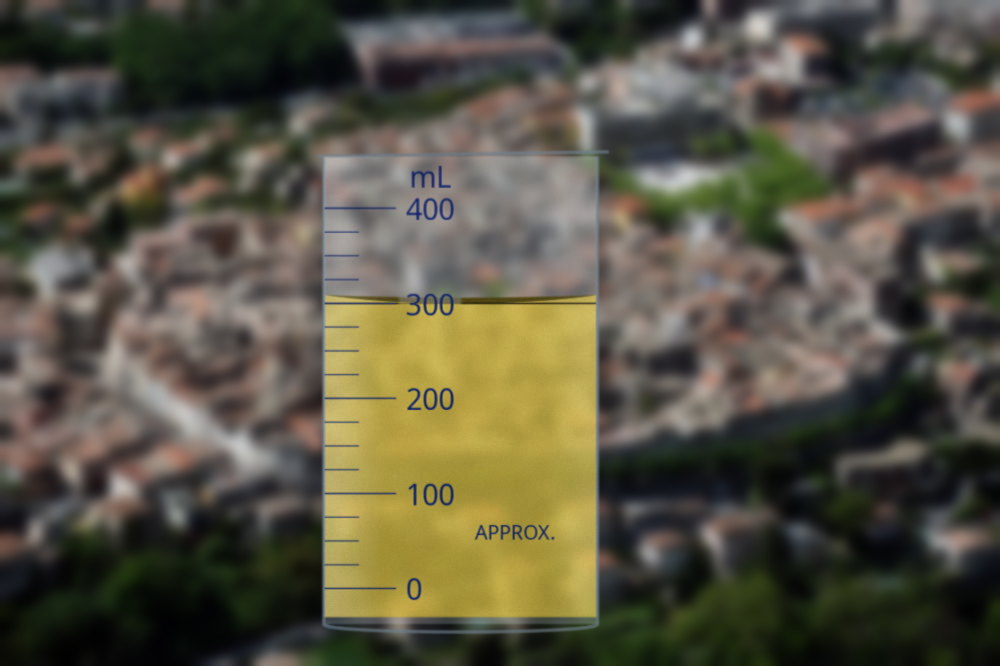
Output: value=300 unit=mL
